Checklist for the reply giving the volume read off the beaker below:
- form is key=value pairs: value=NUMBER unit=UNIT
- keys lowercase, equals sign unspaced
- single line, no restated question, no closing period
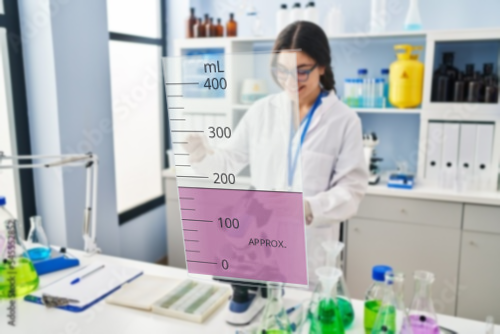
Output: value=175 unit=mL
